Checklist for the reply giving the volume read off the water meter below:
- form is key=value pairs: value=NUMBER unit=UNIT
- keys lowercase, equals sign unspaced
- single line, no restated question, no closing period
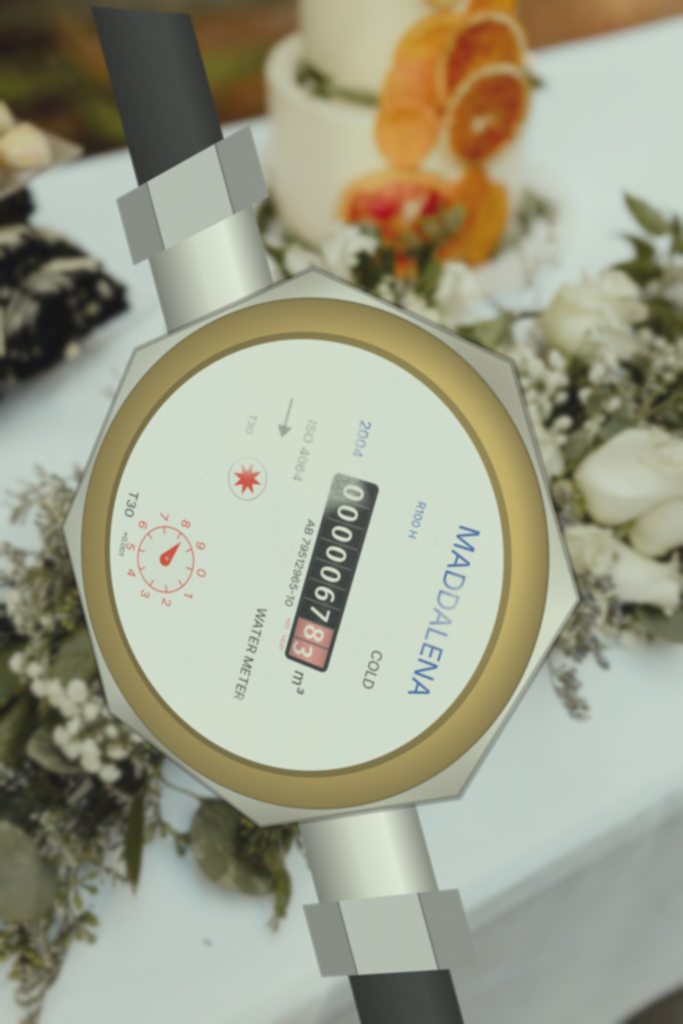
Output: value=67.828 unit=m³
